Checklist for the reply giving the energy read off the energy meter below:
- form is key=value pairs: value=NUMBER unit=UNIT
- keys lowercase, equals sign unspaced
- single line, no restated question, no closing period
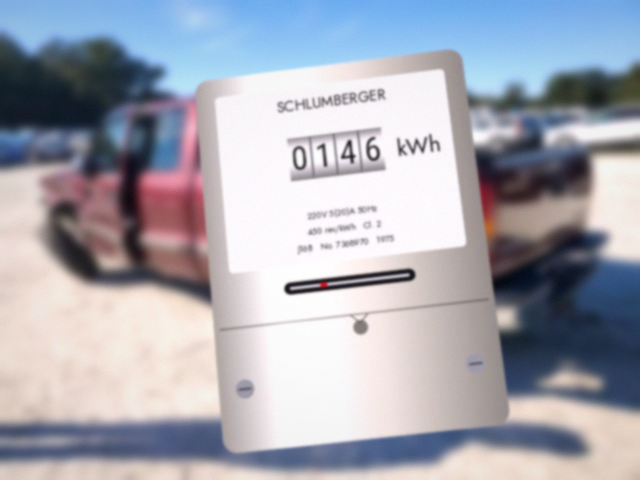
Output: value=146 unit=kWh
